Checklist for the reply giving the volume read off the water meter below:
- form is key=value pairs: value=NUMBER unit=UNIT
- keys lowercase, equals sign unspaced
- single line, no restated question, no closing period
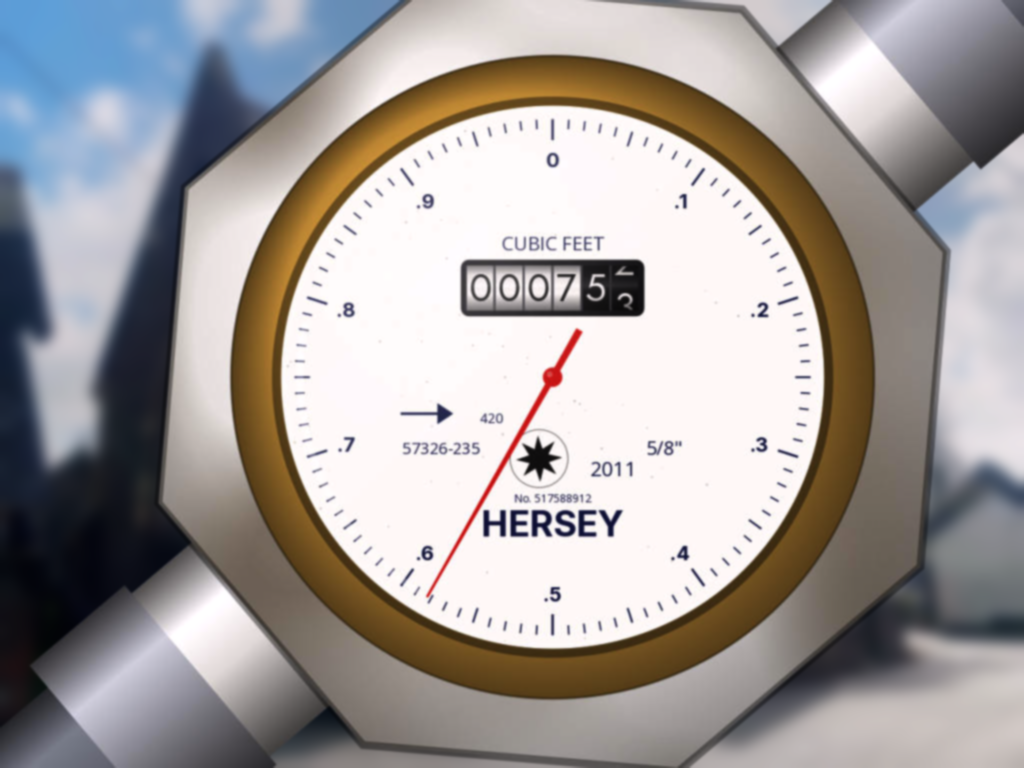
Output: value=752.58 unit=ft³
